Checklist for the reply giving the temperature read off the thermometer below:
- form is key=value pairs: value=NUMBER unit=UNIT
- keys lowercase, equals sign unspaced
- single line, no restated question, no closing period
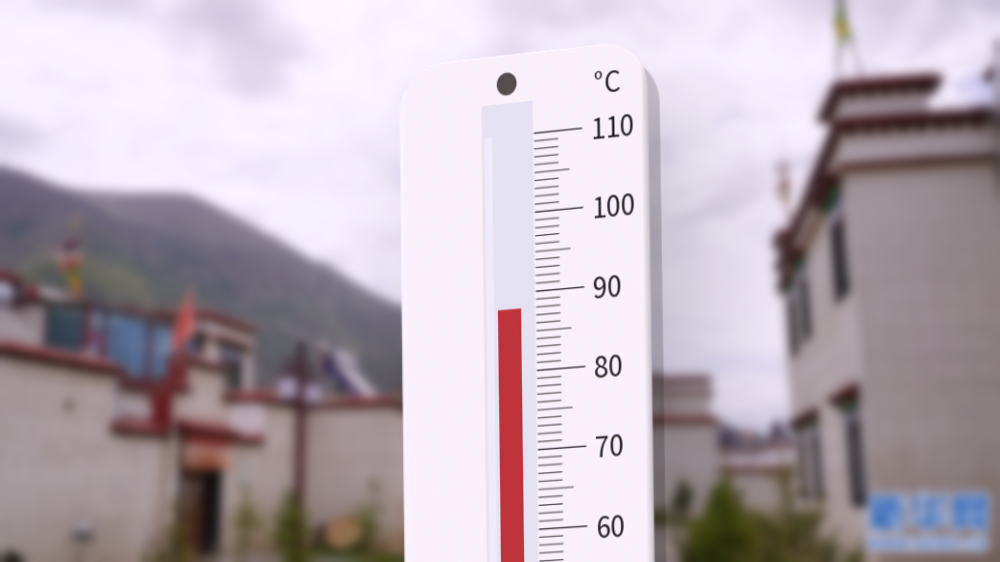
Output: value=88 unit=°C
